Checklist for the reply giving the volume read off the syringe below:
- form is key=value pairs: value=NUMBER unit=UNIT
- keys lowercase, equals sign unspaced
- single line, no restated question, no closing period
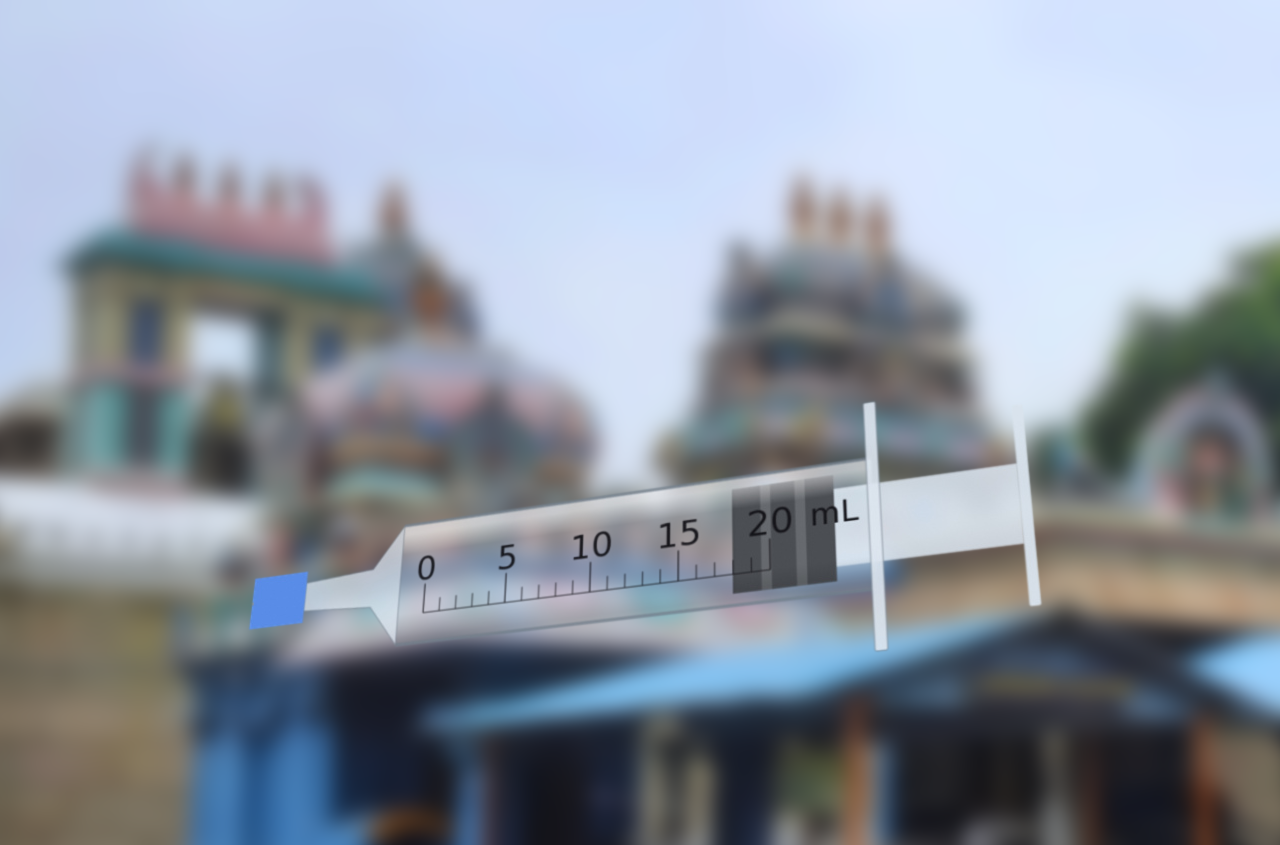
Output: value=18 unit=mL
